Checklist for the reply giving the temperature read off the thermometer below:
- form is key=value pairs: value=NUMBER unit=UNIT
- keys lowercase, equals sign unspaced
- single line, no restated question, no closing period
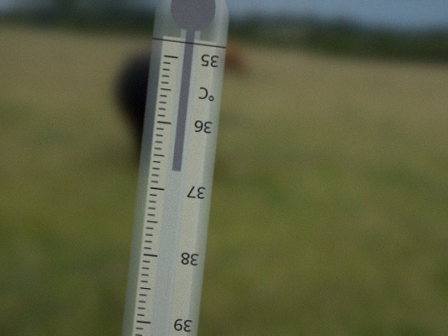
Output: value=36.7 unit=°C
